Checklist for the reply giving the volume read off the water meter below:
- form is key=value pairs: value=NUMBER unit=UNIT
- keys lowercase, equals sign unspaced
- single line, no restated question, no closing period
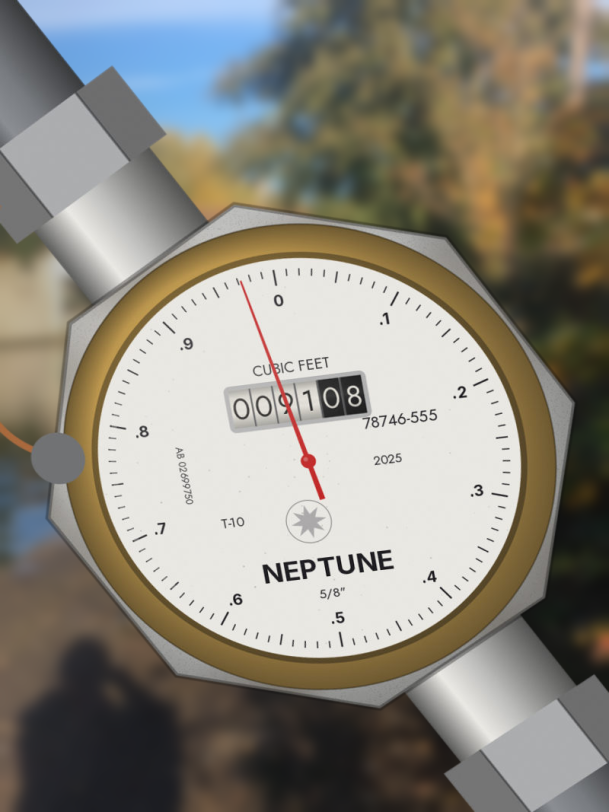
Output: value=9107.97 unit=ft³
